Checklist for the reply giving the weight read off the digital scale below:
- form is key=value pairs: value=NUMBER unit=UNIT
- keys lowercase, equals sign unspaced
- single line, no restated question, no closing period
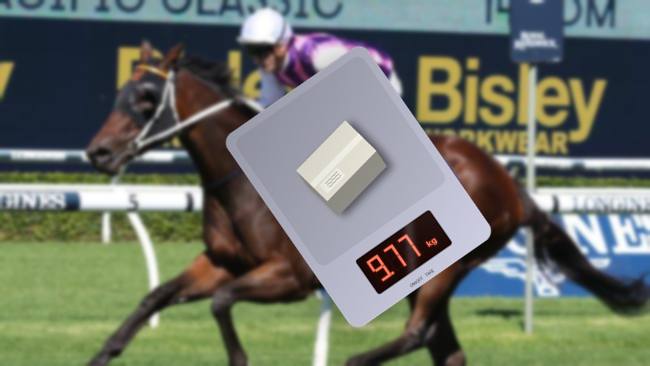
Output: value=9.77 unit=kg
